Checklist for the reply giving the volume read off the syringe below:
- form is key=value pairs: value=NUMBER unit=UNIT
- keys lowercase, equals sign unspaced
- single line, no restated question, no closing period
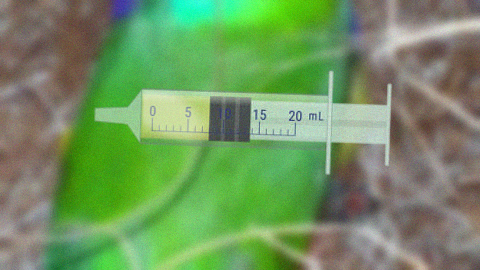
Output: value=8 unit=mL
